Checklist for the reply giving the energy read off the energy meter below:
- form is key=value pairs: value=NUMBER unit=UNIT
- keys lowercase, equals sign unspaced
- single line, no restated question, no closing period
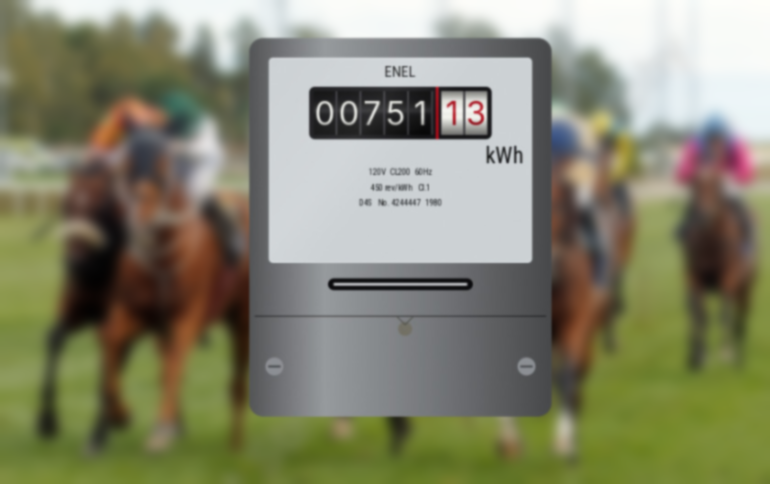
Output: value=751.13 unit=kWh
